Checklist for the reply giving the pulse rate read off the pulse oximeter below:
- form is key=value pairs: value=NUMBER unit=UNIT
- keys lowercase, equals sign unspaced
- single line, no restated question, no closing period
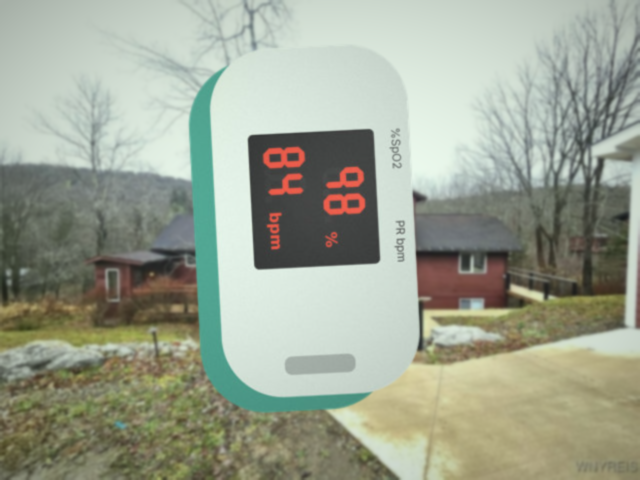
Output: value=84 unit=bpm
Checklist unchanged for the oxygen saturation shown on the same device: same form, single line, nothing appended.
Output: value=98 unit=%
